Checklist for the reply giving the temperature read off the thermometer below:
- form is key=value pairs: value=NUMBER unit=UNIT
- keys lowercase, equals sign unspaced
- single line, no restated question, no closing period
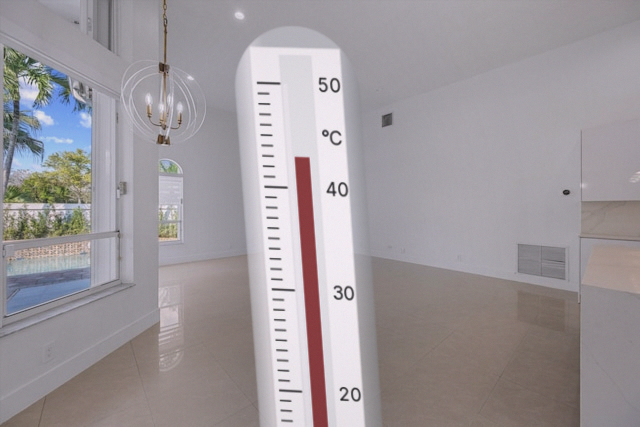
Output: value=43 unit=°C
